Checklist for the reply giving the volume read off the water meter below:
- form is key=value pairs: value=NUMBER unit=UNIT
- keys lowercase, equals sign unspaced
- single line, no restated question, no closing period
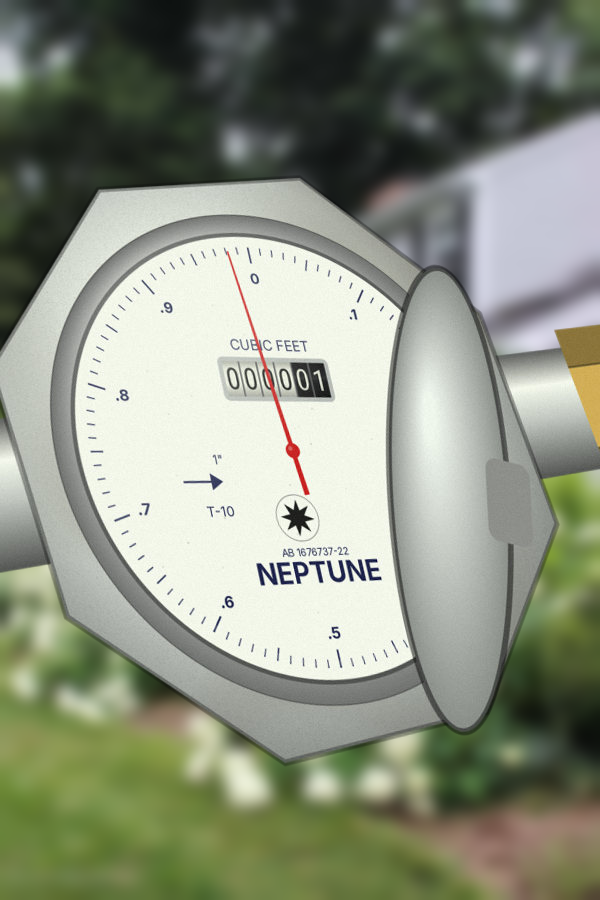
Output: value=0.98 unit=ft³
